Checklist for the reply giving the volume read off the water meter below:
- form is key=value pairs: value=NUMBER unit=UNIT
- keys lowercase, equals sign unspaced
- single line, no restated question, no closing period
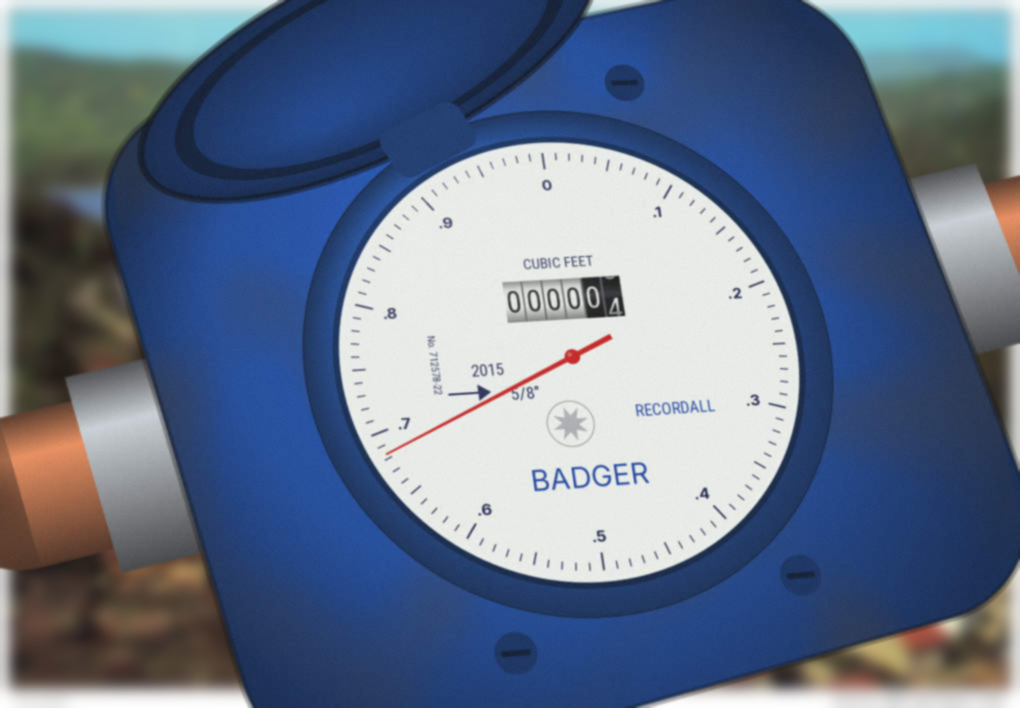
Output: value=3.68 unit=ft³
